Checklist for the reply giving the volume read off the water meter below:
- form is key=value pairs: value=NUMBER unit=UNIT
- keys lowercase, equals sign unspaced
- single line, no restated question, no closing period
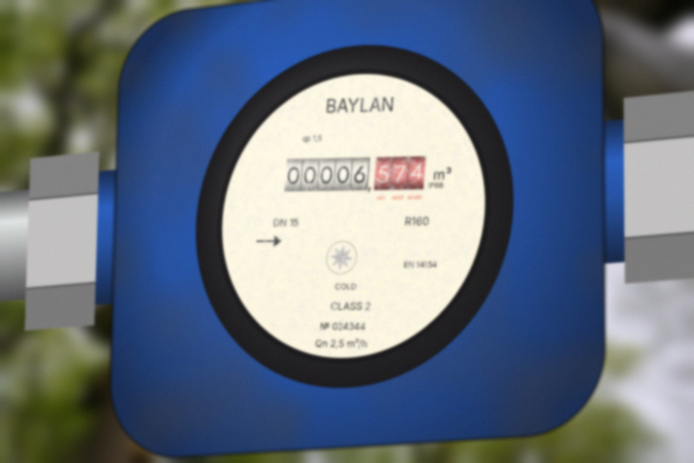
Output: value=6.574 unit=m³
